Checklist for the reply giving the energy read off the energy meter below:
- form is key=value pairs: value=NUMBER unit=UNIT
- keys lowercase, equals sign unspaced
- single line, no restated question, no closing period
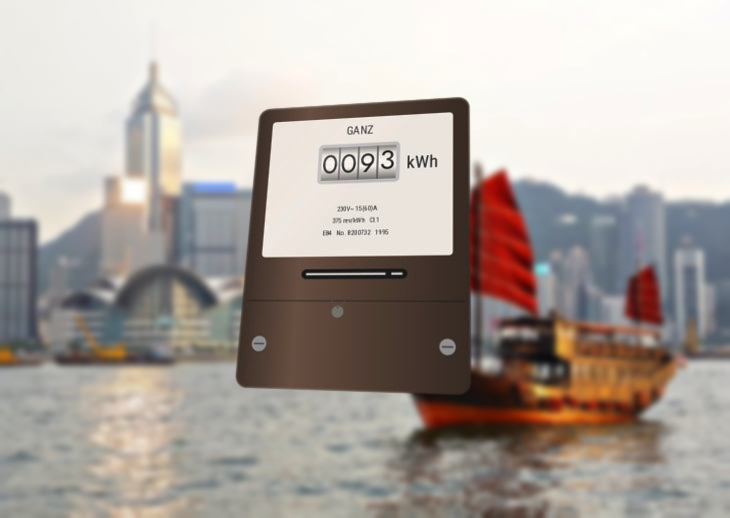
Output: value=93 unit=kWh
